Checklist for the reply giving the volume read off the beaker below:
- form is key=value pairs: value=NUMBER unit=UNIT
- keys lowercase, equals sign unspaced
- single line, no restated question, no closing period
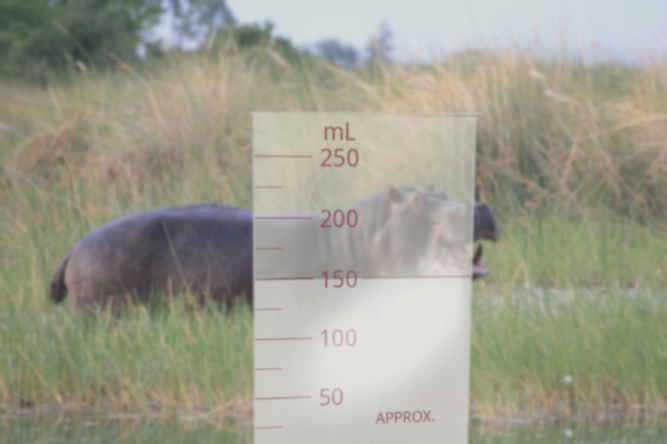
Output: value=150 unit=mL
